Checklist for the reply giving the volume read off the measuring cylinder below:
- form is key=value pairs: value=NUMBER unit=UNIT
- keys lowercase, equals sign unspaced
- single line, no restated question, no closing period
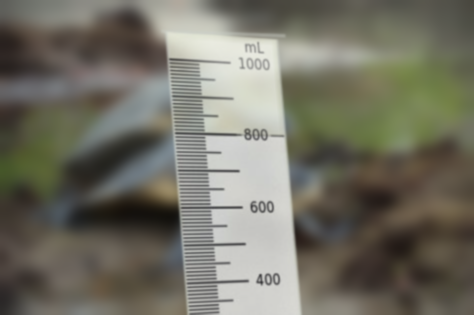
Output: value=800 unit=mL
